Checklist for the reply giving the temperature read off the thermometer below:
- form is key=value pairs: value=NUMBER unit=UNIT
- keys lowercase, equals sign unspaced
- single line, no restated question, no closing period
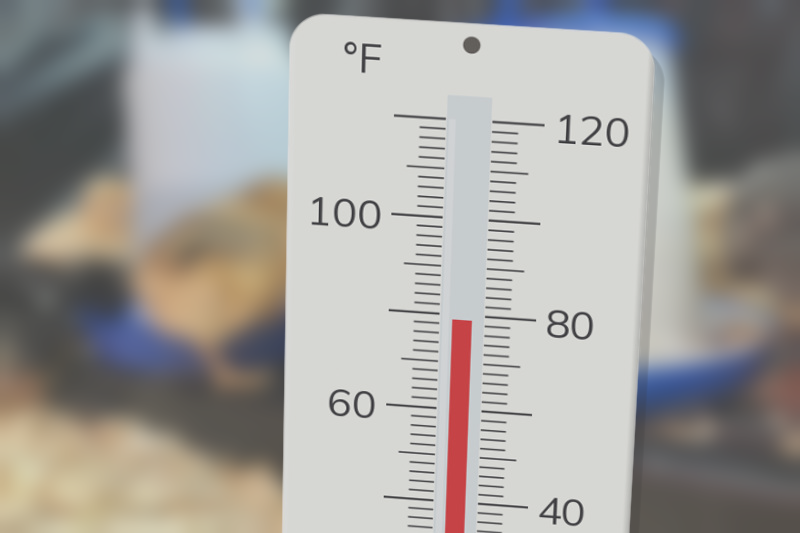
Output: value=79 unit=°F
